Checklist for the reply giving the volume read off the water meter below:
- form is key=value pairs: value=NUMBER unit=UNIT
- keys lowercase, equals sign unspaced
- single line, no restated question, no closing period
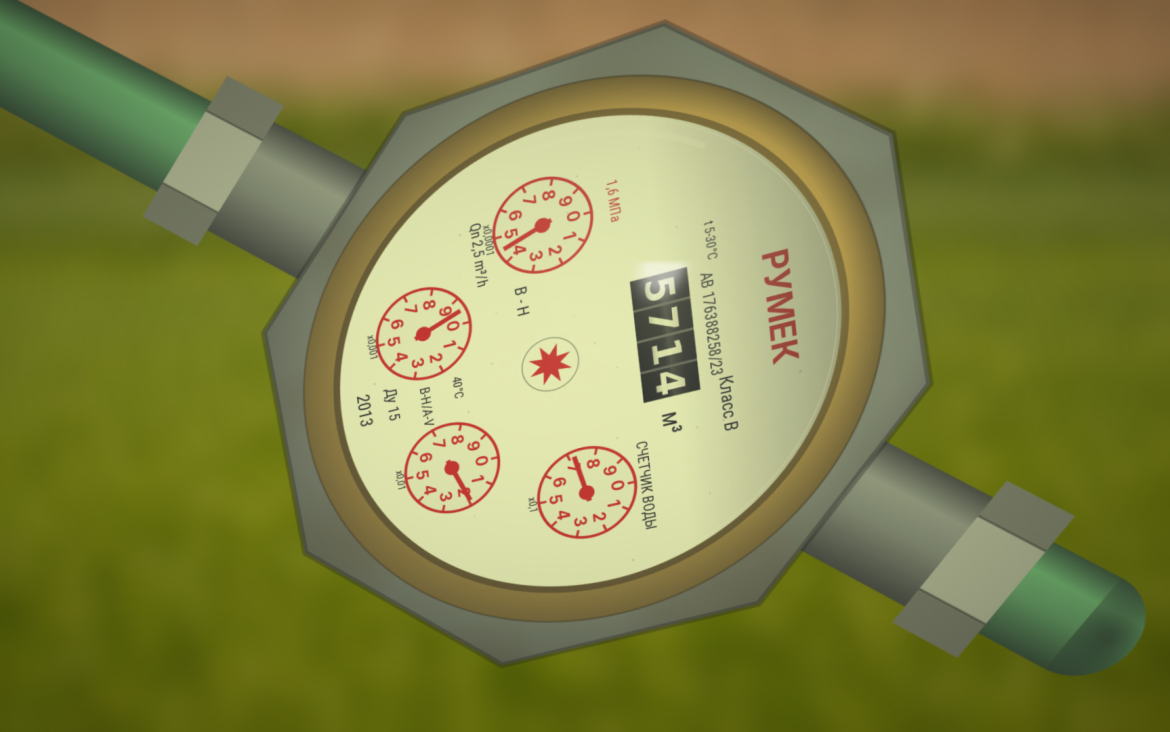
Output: value=5714.7194 unit=m³
